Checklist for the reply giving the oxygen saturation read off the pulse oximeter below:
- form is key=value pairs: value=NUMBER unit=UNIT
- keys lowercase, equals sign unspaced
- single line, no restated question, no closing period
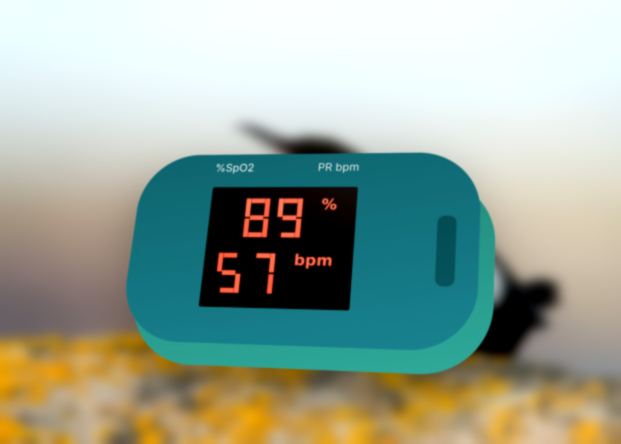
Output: value=89 unit=%
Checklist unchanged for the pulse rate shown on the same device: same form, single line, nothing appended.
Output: value=57 unit=bpm
